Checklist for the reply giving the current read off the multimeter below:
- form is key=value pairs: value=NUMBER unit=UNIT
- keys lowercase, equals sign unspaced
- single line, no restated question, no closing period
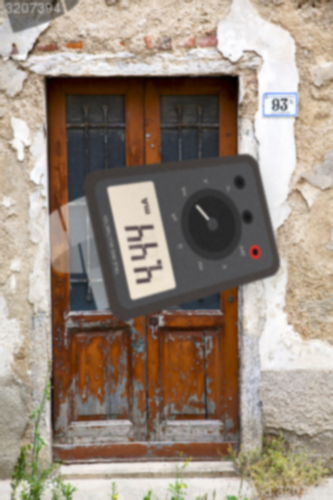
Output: value=4.44 unit=mA
